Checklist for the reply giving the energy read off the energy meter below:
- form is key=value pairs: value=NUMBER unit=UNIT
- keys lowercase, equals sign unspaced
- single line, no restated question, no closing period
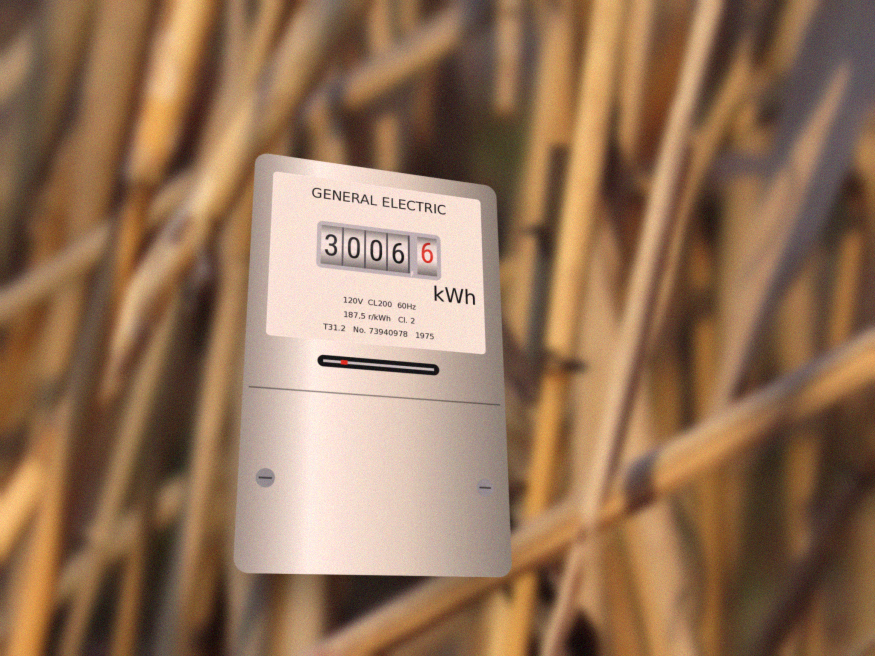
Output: value=3006.6 unit=kWh
